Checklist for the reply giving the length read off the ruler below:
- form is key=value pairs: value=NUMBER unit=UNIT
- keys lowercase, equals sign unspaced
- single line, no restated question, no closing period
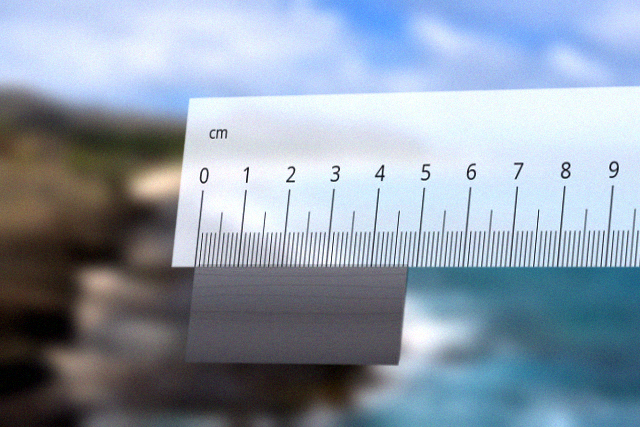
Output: value=4.8 unit=cm
